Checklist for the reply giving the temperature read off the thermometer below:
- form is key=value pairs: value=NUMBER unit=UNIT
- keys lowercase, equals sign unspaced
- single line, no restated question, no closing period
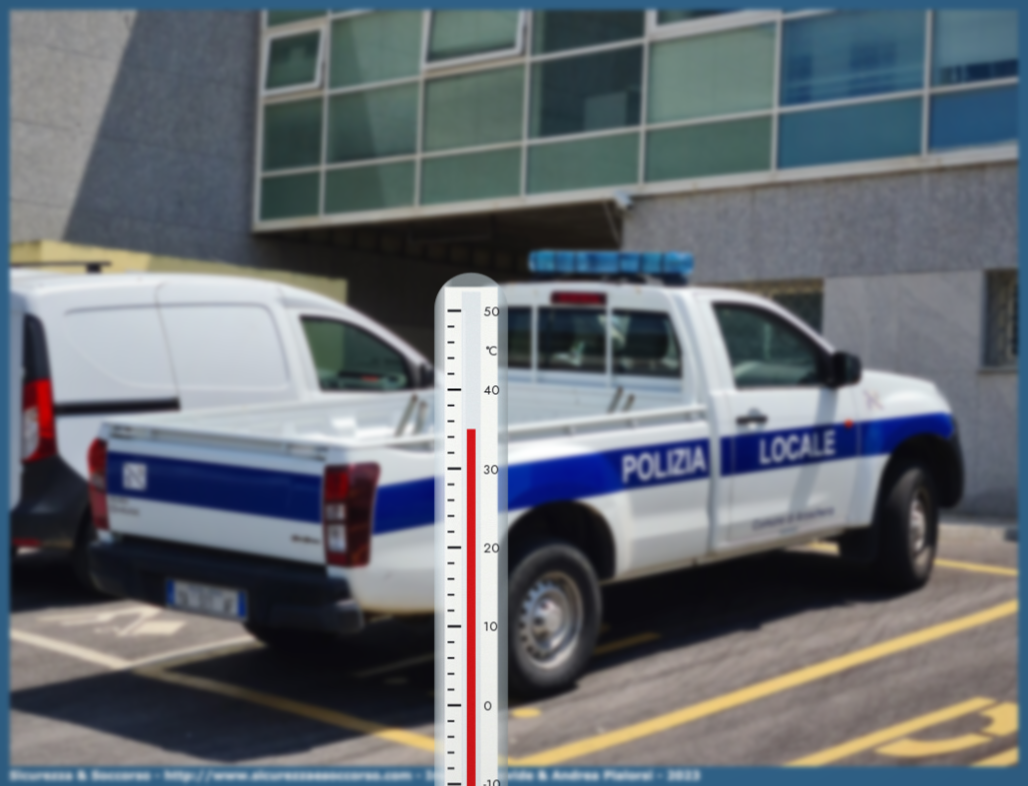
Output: value=35 unit=°C
